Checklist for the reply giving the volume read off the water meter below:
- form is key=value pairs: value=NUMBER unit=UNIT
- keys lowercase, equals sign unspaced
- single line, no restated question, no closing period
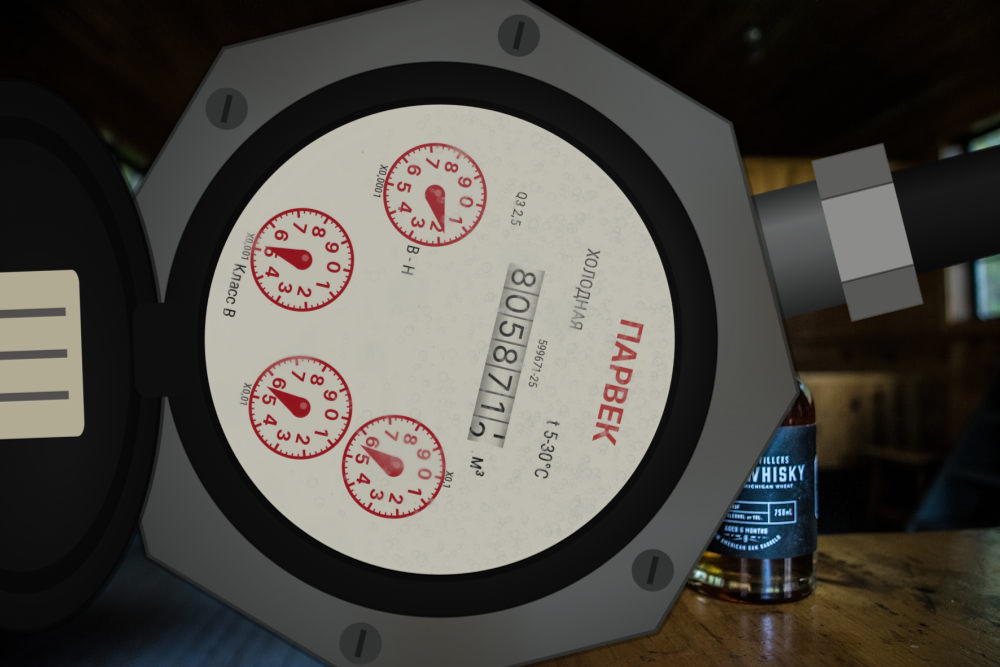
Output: value=8058711.5551 unit=m³
